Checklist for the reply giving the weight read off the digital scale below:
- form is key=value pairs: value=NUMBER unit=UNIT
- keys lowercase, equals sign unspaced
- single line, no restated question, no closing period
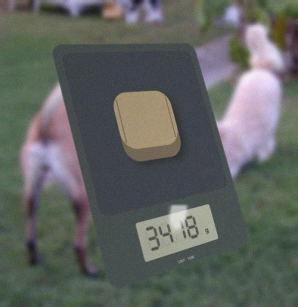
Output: value=3418 unit=g
